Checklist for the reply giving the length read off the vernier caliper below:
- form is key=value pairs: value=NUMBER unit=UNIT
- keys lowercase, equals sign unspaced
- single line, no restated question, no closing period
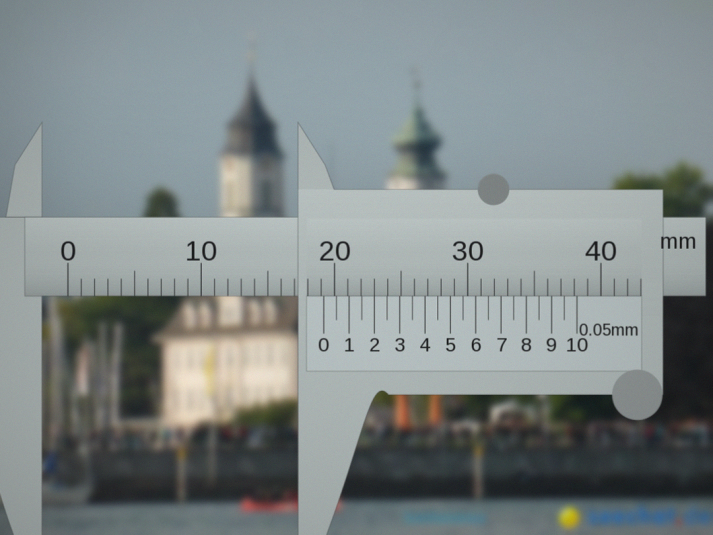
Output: value=19.2 unit=mm
